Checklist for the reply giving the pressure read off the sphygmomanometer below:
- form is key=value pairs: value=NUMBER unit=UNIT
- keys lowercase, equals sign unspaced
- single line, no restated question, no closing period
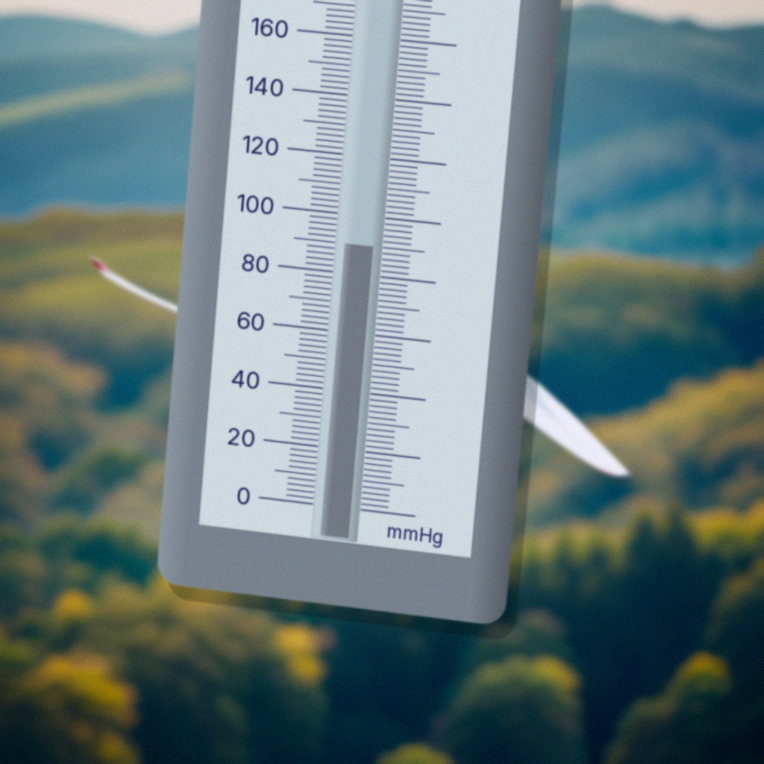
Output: value=90 unit=mmHg
